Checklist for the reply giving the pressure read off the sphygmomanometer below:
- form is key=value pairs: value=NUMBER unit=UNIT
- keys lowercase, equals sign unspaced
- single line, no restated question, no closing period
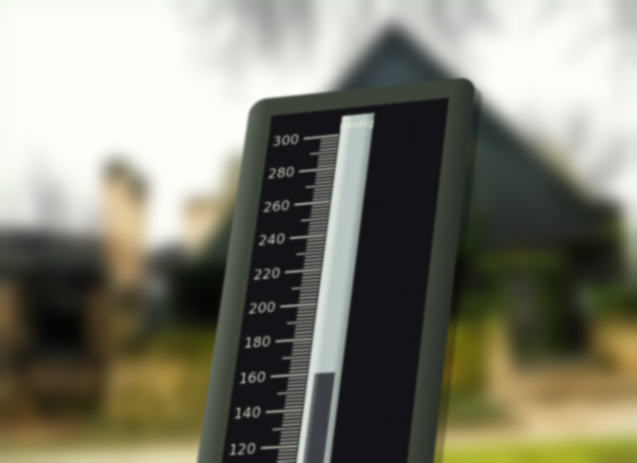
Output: value=160 unit=mmHg
